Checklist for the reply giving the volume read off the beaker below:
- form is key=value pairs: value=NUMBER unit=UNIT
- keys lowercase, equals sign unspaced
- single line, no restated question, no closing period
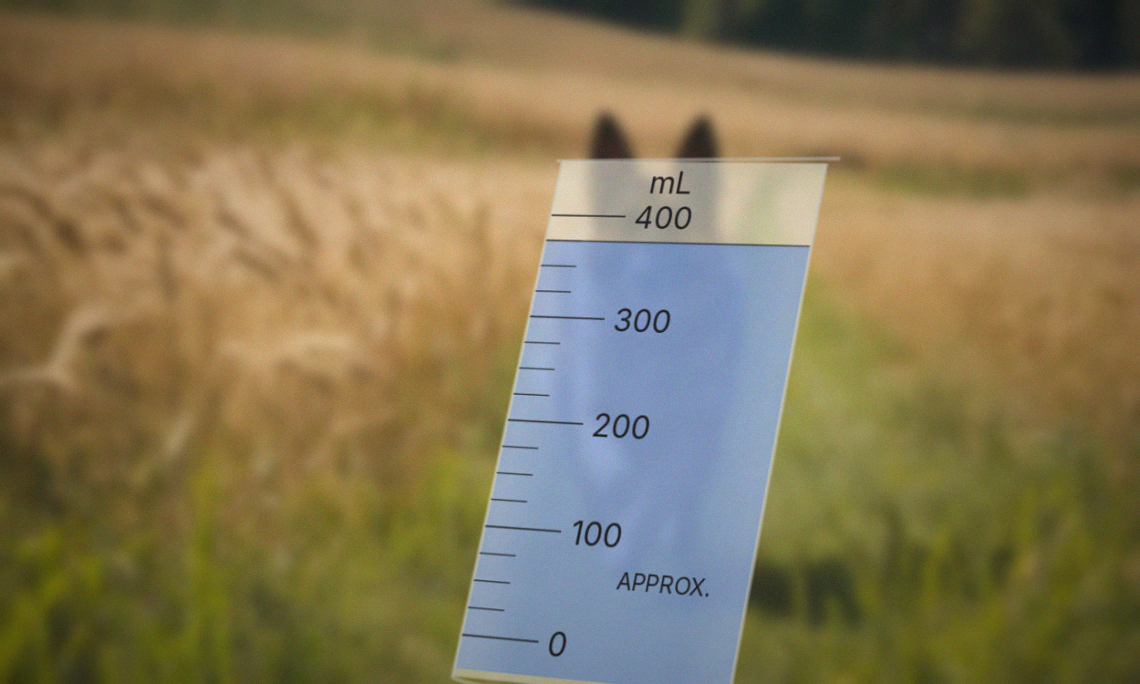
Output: value=375 unit=mL
